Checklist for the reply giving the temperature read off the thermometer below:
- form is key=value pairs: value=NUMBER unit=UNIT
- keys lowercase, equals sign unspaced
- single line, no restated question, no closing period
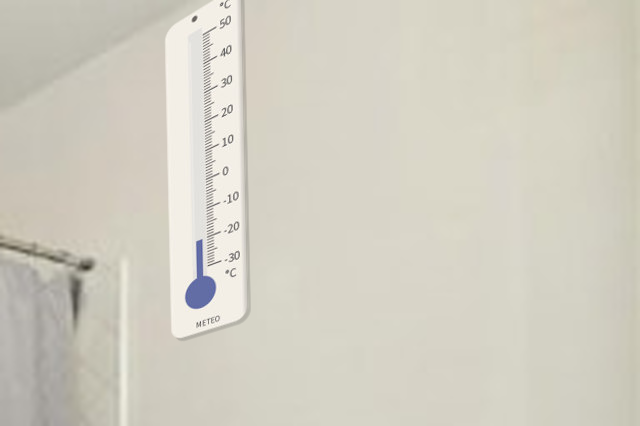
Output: value=-20 unit=°C
